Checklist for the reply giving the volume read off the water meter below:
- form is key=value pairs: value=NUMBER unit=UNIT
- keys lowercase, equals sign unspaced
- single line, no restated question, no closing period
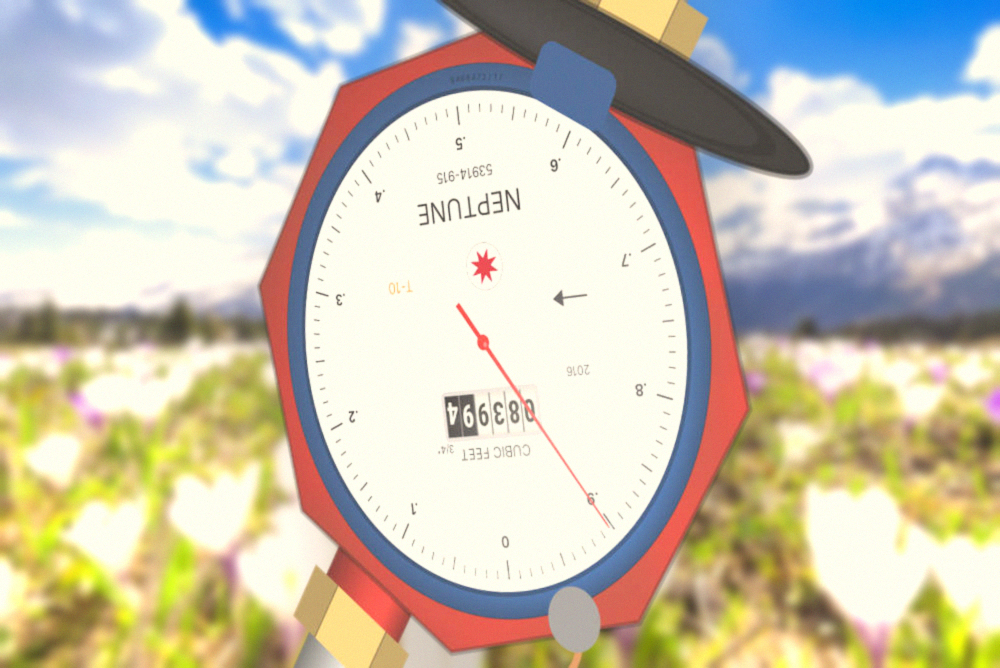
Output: value=83993.90 unit=ft³
